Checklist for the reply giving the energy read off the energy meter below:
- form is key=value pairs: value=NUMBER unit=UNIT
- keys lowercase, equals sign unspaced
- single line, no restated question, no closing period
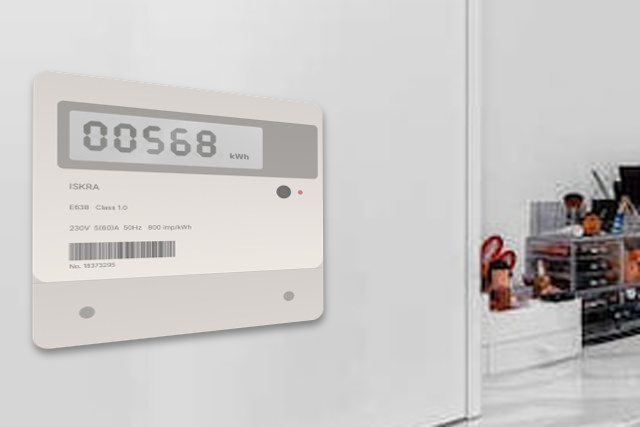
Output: value=568 unit=kWh
